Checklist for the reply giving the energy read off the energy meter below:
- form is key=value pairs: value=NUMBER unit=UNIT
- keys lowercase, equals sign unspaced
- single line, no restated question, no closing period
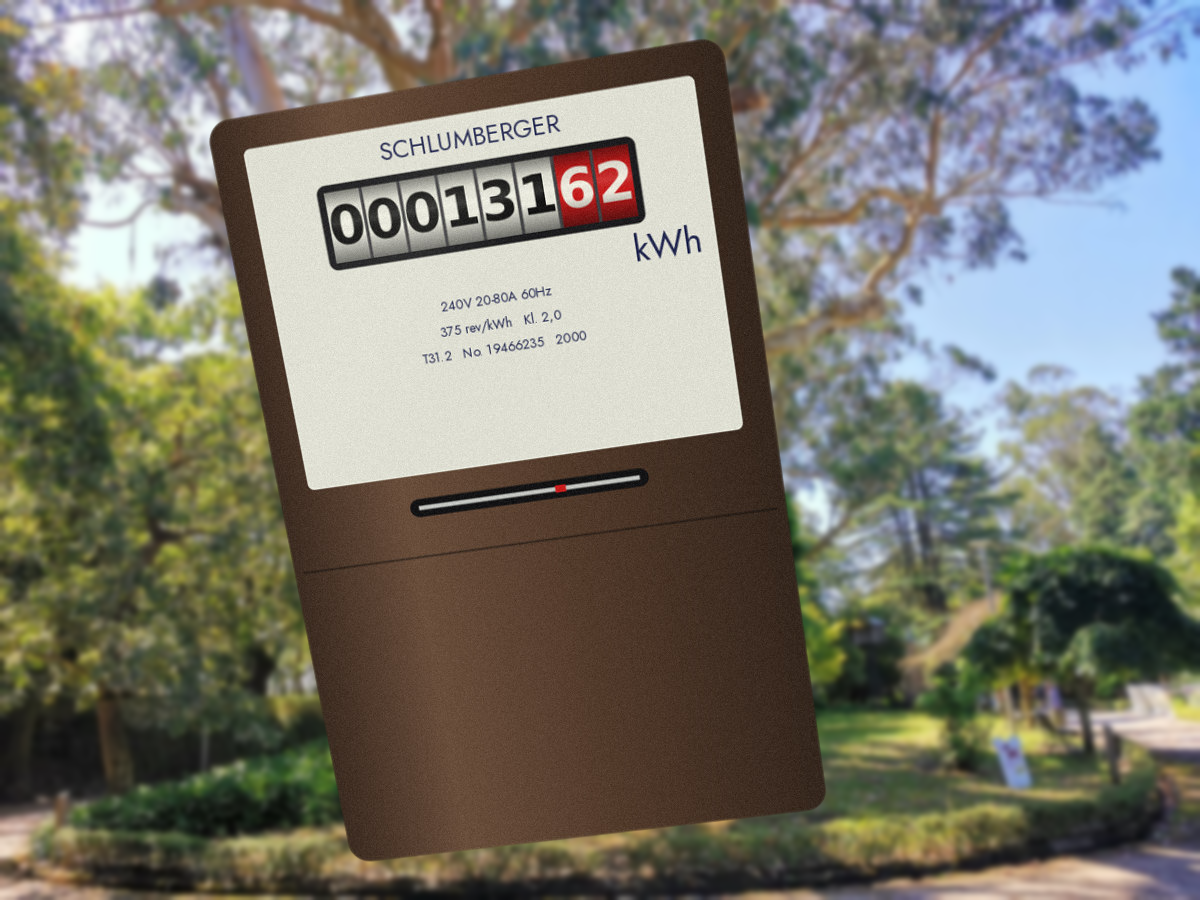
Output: value=131.62 unit=kWh
